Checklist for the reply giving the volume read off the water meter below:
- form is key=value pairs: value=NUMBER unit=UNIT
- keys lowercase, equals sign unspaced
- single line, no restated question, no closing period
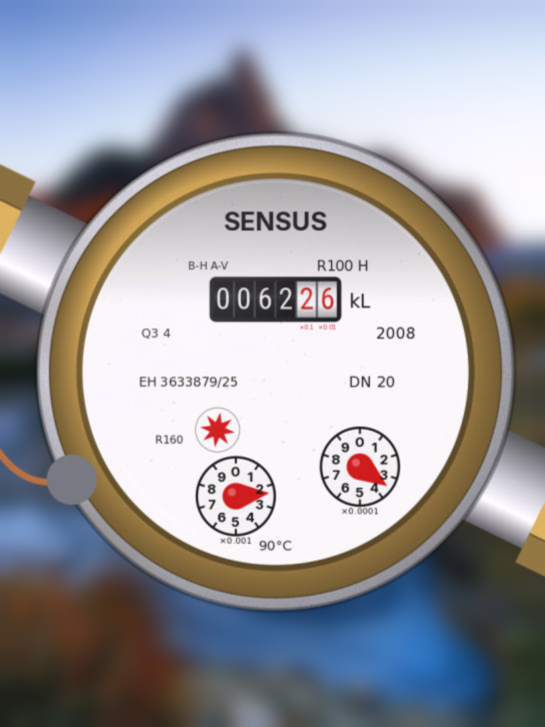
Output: value=62.2623 unit=kL
